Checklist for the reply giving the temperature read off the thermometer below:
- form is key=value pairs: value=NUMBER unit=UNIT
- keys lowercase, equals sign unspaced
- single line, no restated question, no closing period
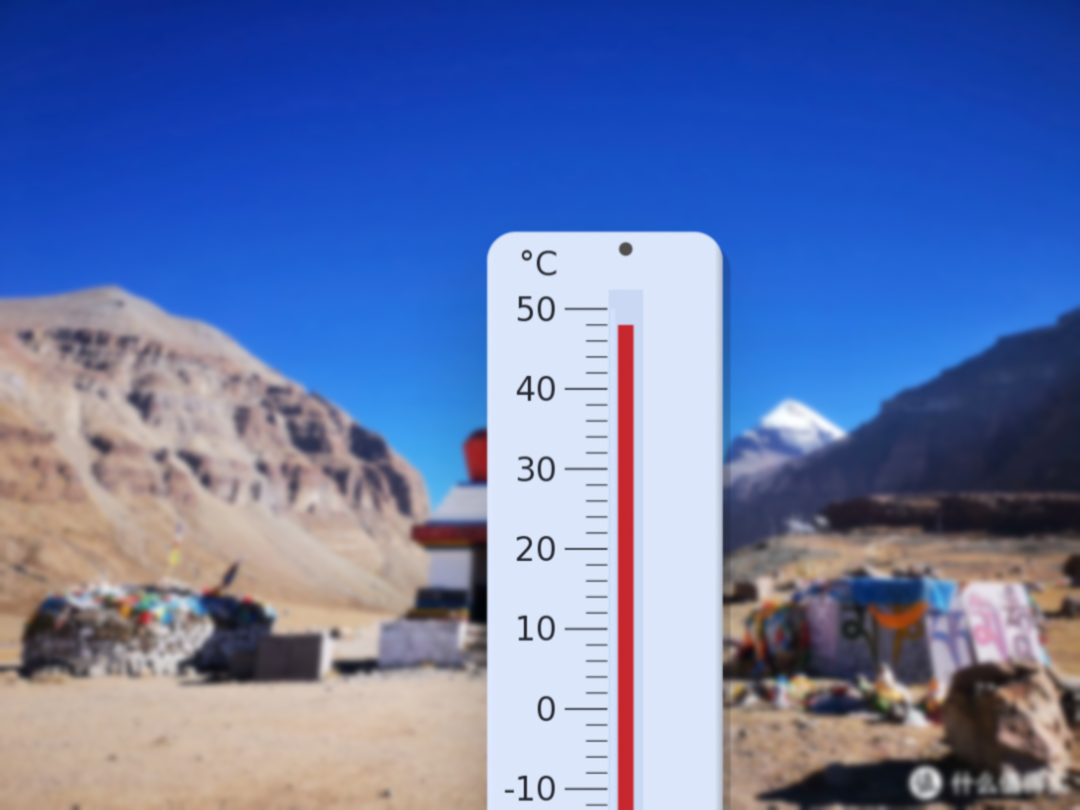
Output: value=48 unit=°C
